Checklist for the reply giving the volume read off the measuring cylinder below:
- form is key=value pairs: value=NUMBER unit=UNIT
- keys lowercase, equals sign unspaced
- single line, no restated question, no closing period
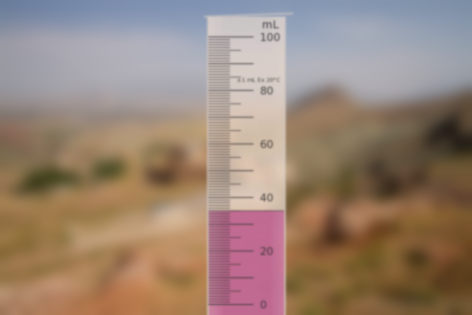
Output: value=35 unit=mL
